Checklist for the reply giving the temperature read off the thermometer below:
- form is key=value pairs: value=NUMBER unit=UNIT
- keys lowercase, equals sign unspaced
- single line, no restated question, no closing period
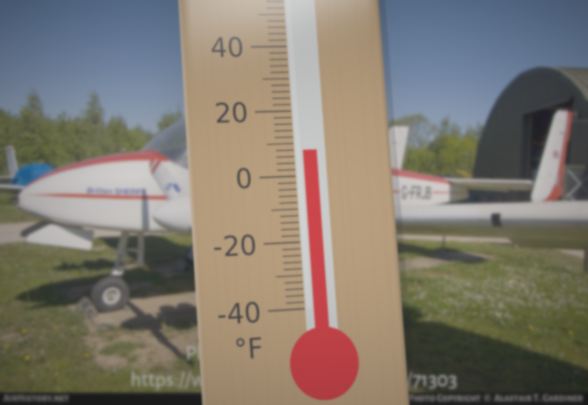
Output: value=8 unit=°F
